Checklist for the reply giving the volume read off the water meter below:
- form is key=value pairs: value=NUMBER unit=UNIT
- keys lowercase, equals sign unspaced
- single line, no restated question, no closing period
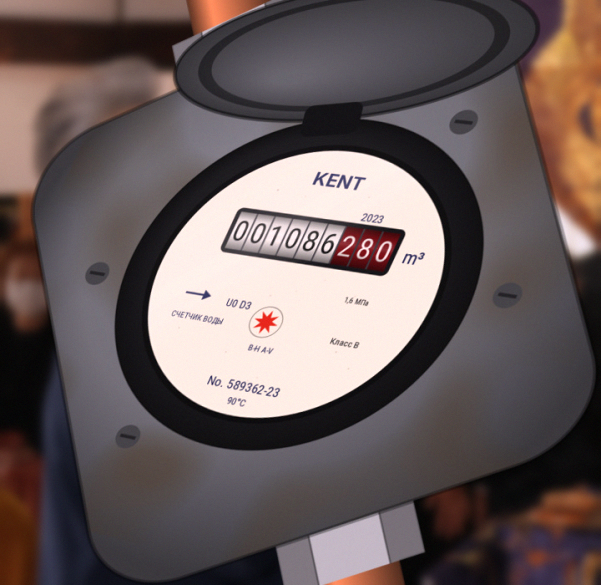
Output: value=1086.280 unit=m³
